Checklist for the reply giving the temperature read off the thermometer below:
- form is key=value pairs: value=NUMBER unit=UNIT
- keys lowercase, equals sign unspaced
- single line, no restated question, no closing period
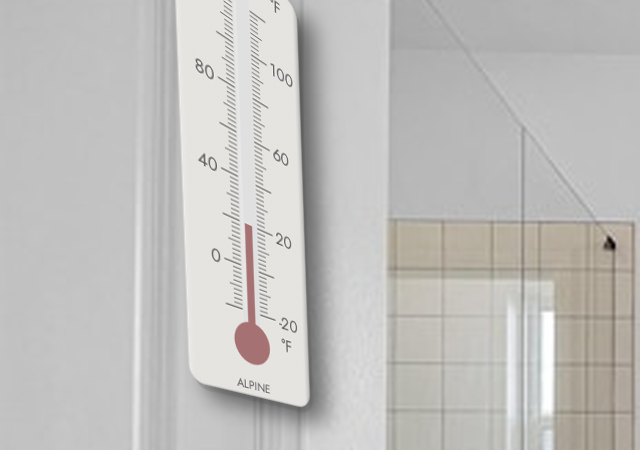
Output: value=20 unit=°F
